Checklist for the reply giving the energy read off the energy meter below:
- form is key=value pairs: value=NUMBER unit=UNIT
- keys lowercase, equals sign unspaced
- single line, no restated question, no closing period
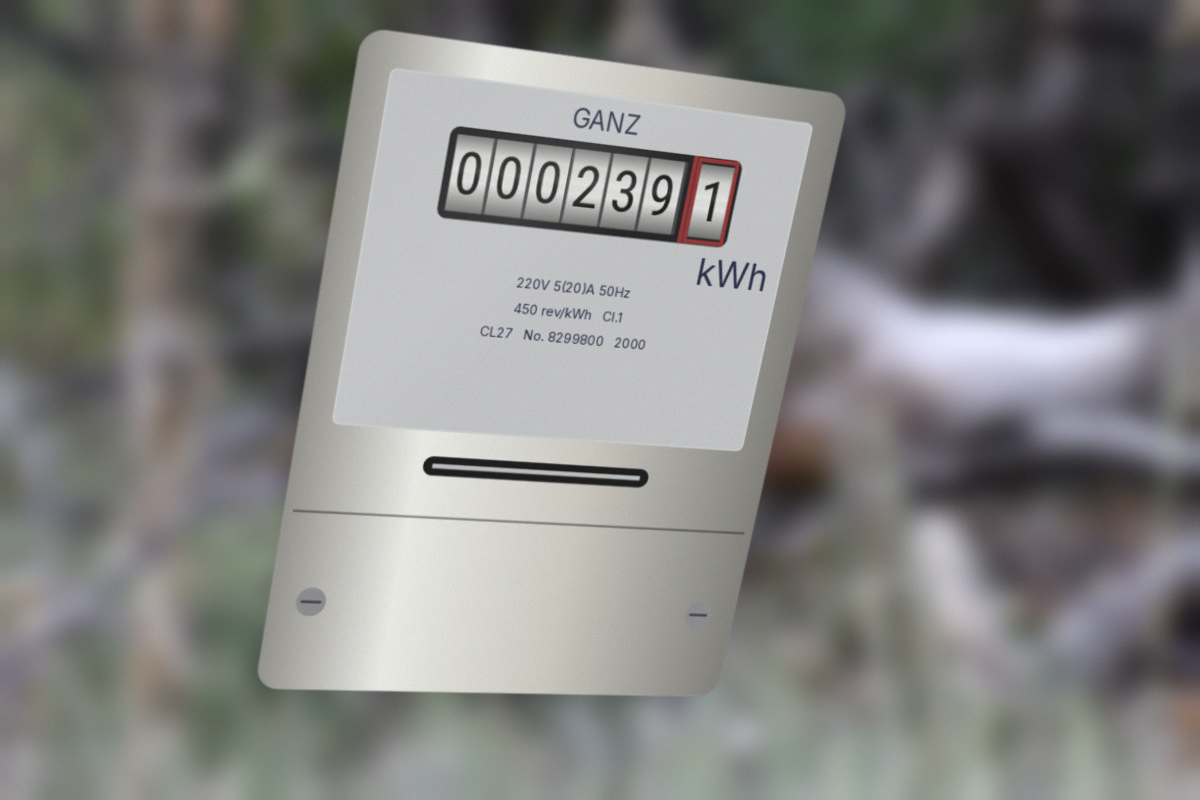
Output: value=239.1 unit=kWh
